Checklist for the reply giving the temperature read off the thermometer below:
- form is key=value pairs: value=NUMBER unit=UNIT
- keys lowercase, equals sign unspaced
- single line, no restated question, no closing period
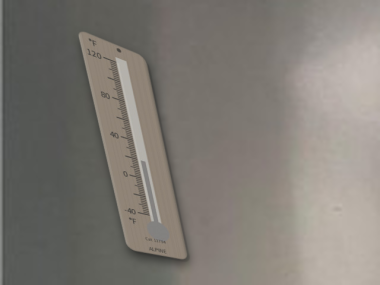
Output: value=20 unit=°F
